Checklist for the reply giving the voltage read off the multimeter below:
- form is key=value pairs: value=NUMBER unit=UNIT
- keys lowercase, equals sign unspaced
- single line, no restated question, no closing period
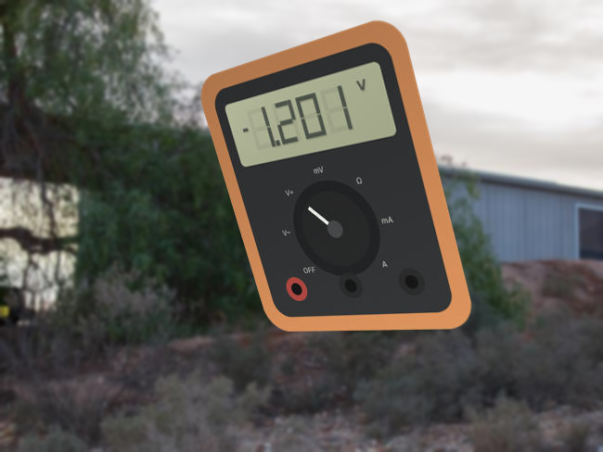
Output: value=-1.201 unit=V
